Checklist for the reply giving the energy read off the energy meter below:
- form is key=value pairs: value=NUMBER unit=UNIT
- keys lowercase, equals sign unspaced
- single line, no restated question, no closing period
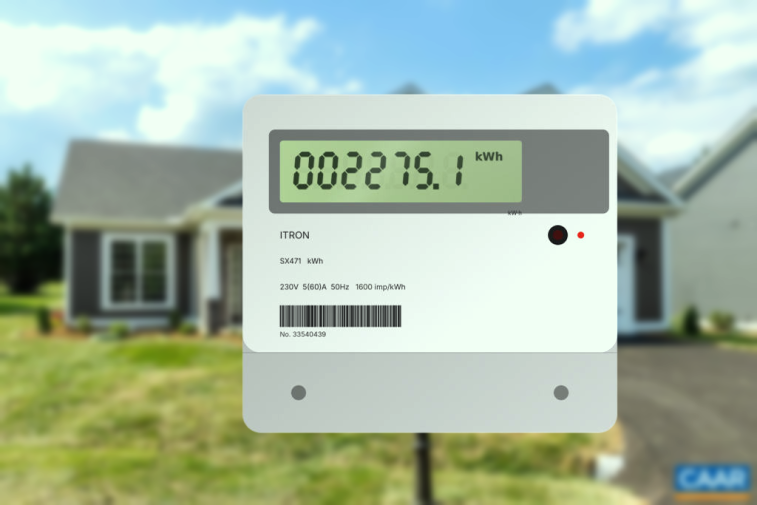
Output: value=2275.1 unit=kWh
